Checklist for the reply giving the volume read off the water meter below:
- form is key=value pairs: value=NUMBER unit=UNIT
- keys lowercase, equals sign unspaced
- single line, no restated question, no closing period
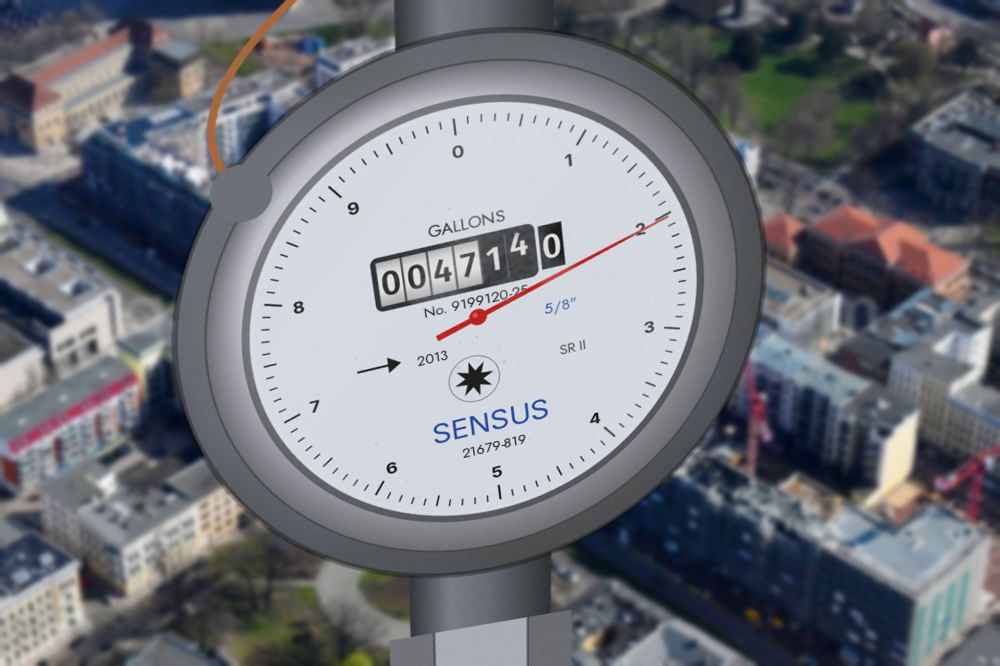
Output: value=47142.0 unit=gal
